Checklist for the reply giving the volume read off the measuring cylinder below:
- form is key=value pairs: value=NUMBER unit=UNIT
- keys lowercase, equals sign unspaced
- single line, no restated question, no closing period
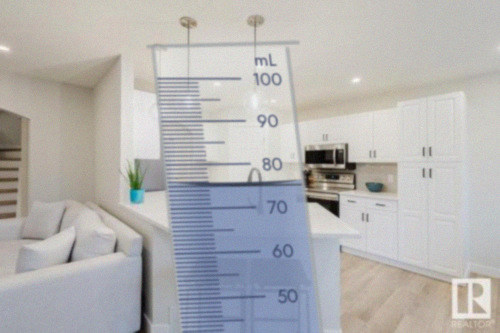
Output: value=75 unit=mL
